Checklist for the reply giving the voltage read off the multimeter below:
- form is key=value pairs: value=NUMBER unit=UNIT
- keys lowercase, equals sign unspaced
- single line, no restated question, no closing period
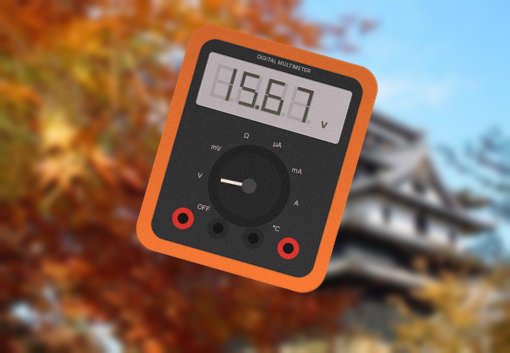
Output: value=15.67 unit=V
